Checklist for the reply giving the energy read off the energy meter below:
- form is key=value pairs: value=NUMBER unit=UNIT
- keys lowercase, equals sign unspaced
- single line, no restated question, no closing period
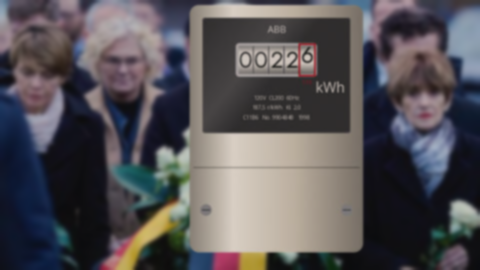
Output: value=22.6 unit=kWh
